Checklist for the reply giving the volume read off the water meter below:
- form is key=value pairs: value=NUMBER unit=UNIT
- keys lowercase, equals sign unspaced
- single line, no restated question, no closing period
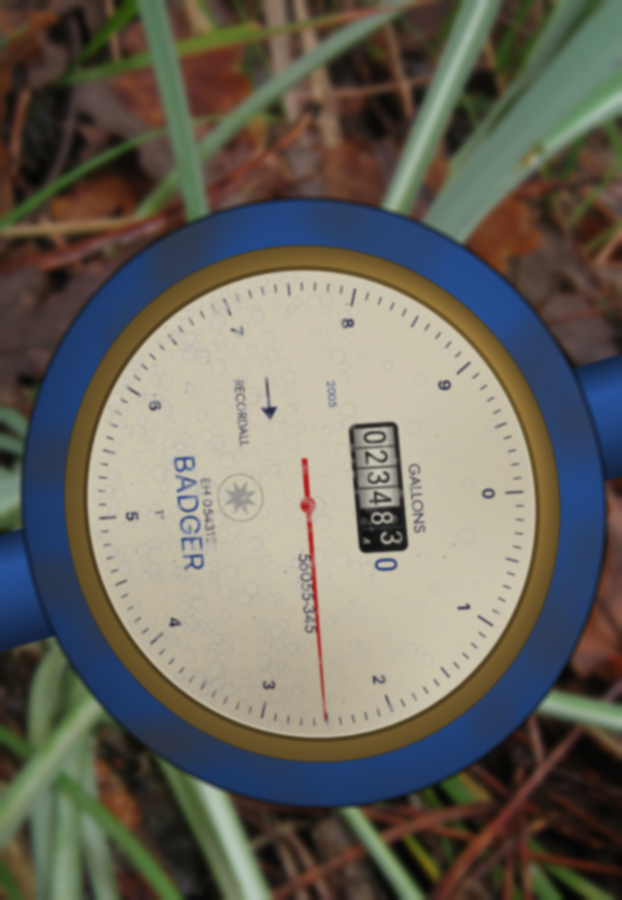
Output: value=234832.5 unit=gal
